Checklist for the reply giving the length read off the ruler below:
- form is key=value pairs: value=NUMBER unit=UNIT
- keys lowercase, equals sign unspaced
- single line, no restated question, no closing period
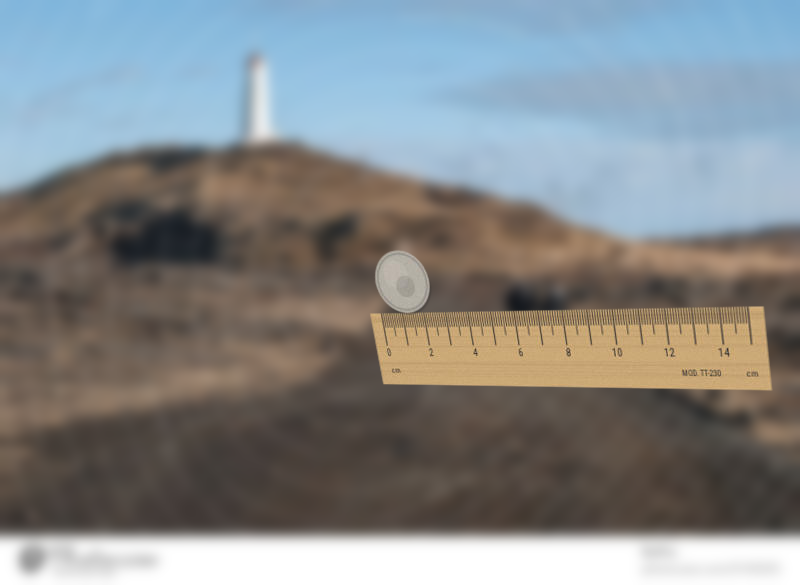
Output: value=2.5 unit=cm
